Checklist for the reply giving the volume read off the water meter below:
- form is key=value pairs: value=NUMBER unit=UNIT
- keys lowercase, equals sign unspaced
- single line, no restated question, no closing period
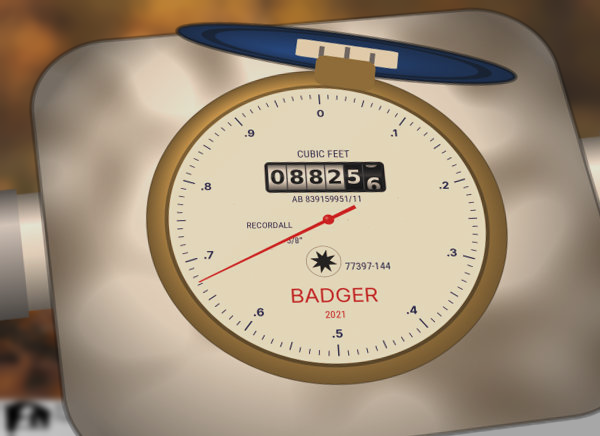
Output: value=88255.67 unit=ft³
